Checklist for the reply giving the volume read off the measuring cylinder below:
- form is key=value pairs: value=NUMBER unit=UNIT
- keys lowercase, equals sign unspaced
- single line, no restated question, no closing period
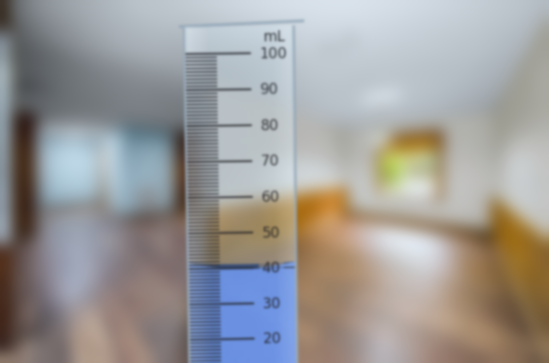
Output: value=40 unit=mL
